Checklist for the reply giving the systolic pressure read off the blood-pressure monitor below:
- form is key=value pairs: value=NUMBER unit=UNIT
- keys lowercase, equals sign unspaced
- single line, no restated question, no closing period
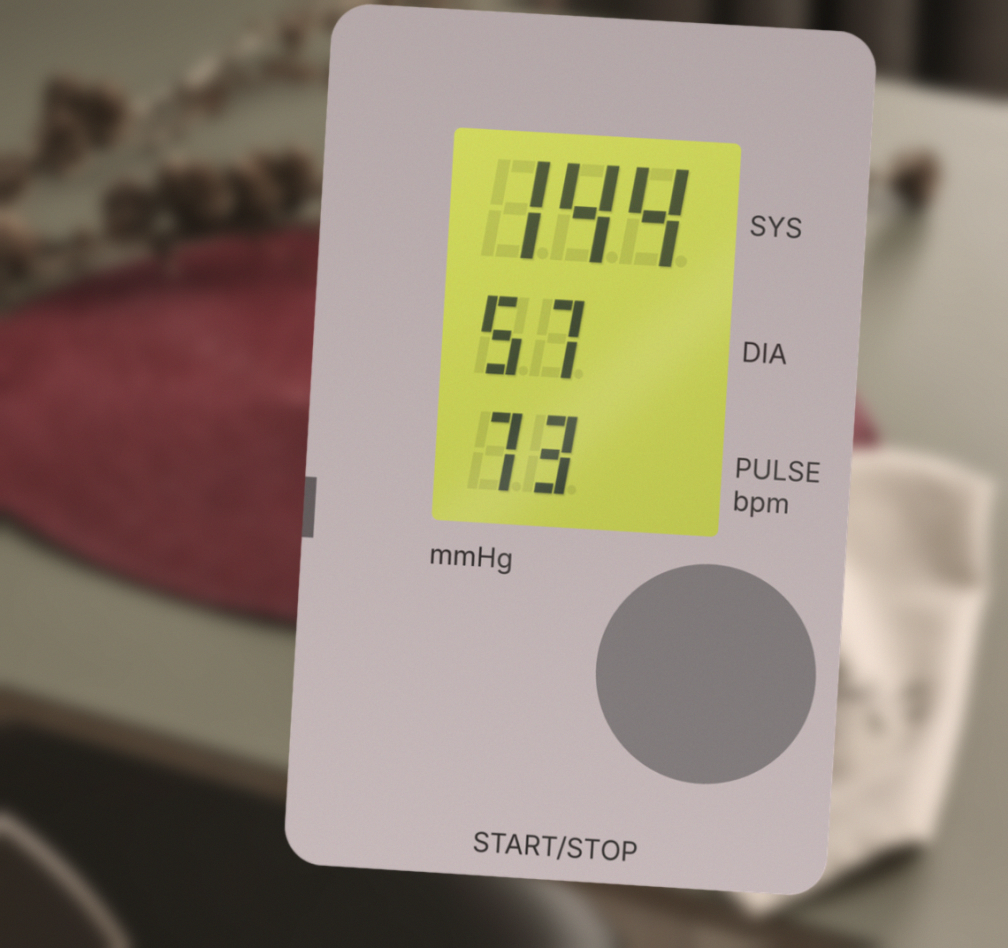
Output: value=144 unit=mmHg
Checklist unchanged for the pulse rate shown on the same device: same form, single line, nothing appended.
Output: value=73 unit=bpm
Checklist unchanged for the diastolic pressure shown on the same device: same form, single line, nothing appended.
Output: value=57 unit=mmHg
